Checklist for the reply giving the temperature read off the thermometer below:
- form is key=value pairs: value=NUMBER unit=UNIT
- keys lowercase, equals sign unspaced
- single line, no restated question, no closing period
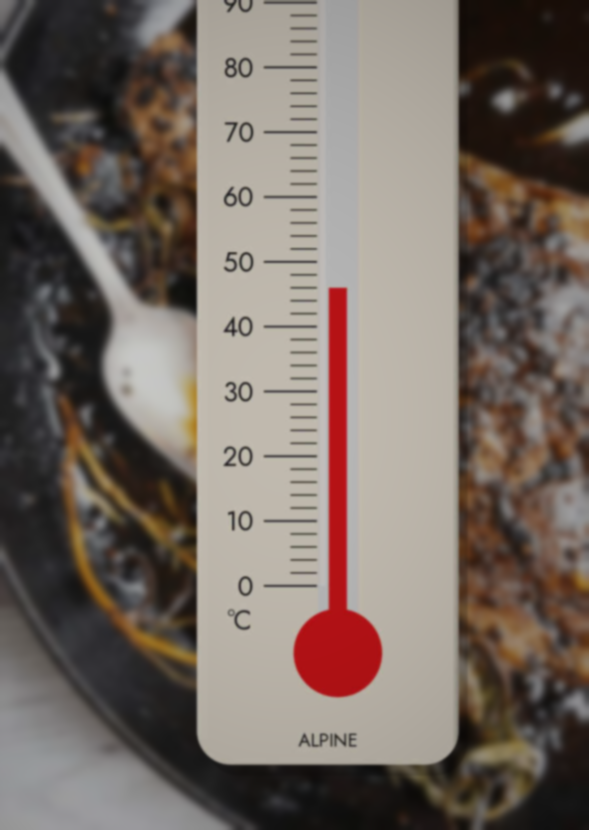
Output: value=46 unit=°C
